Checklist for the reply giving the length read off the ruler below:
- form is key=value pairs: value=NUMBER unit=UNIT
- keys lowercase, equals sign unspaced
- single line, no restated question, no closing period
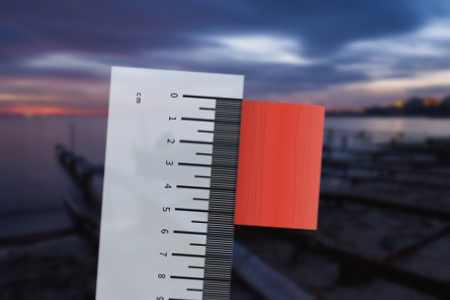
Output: value=5.5 unit=cm
